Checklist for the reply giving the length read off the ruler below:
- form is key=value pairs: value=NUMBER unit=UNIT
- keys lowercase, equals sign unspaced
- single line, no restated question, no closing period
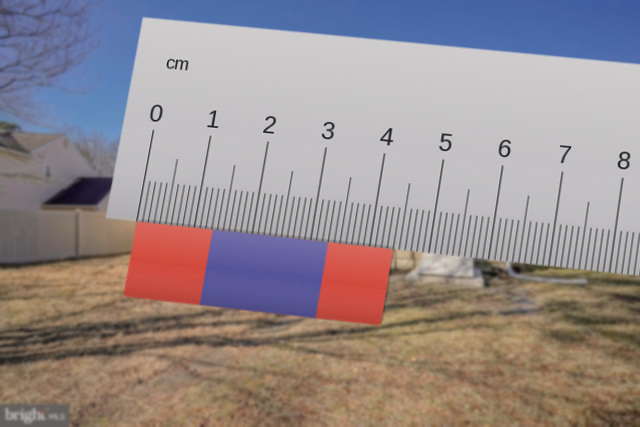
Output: value=4.4 unit=cm
